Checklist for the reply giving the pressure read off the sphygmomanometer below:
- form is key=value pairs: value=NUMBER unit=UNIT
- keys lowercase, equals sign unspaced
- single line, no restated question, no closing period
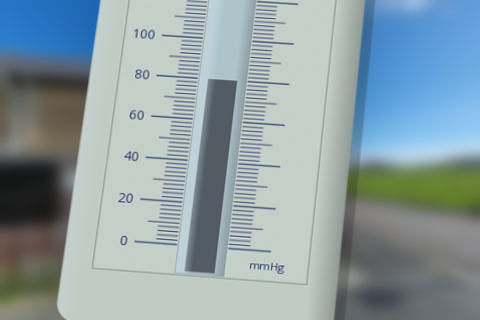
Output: value=80 unit=mmHg
